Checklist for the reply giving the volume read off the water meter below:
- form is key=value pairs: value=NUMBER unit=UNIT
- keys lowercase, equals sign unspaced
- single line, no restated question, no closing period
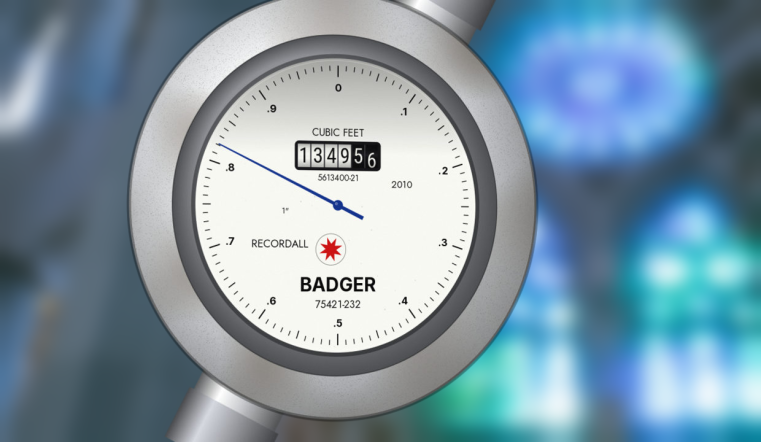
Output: value=134955.82 unit=ft³
